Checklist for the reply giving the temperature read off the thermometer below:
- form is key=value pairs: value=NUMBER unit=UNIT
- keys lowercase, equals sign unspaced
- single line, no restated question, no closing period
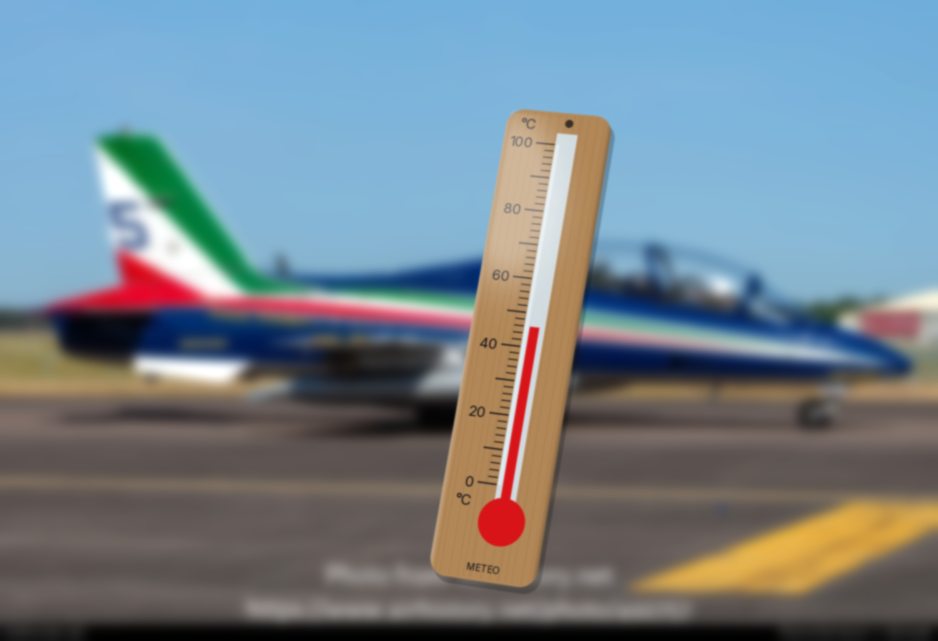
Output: value=46 unit=°C
